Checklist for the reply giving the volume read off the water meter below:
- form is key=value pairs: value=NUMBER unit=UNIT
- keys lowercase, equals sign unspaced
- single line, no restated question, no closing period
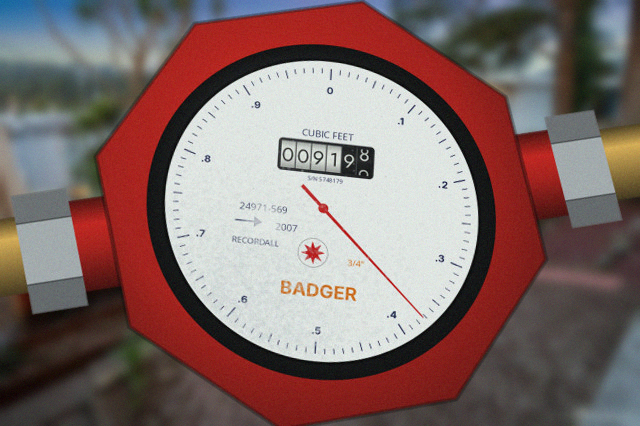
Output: value=9198.37 unit=ft³
